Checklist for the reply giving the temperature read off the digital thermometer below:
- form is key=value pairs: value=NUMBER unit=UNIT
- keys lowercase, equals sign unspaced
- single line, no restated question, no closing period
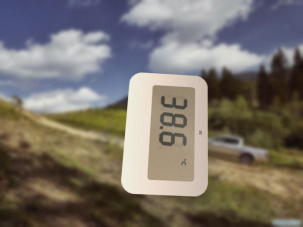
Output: value=38.6 unit=°C
